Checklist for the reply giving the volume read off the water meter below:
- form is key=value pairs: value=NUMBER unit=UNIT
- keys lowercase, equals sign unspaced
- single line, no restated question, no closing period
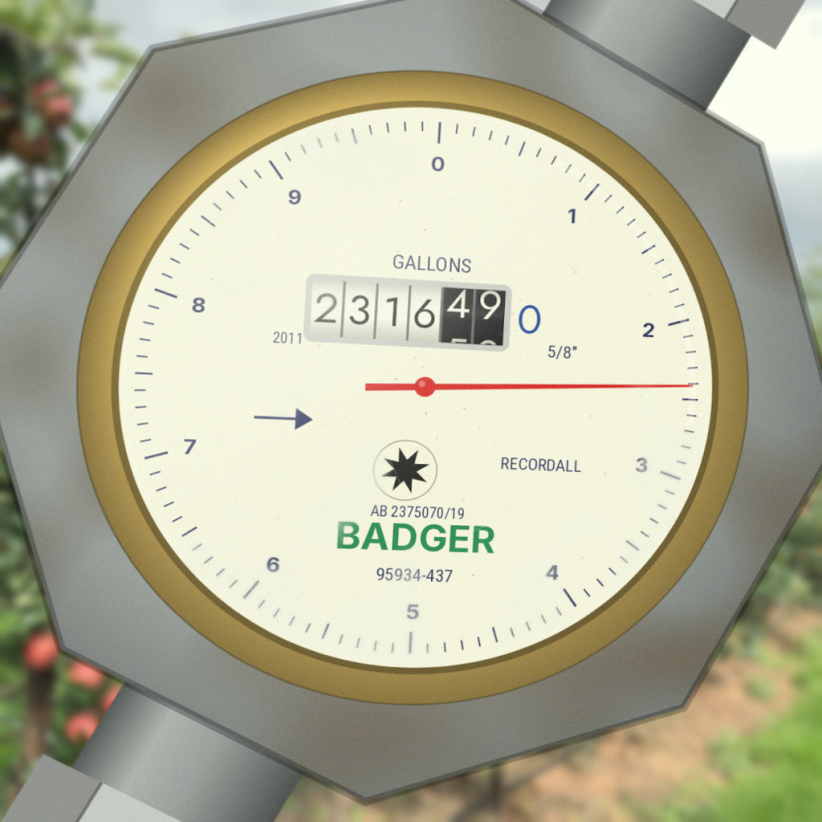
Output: value=2316492.4 unit=gal
